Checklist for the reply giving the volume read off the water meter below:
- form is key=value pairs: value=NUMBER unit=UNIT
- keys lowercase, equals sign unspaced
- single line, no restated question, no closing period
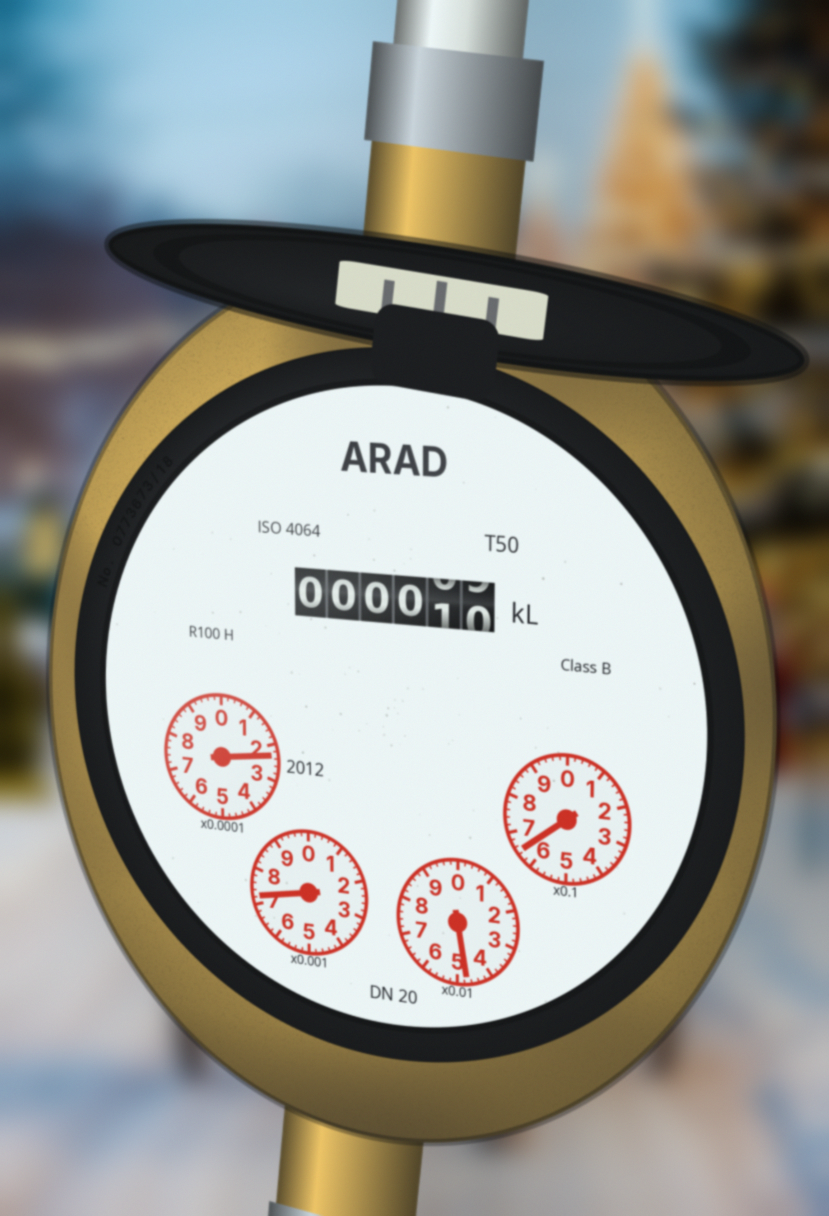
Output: value=9.6472 unit=kL
